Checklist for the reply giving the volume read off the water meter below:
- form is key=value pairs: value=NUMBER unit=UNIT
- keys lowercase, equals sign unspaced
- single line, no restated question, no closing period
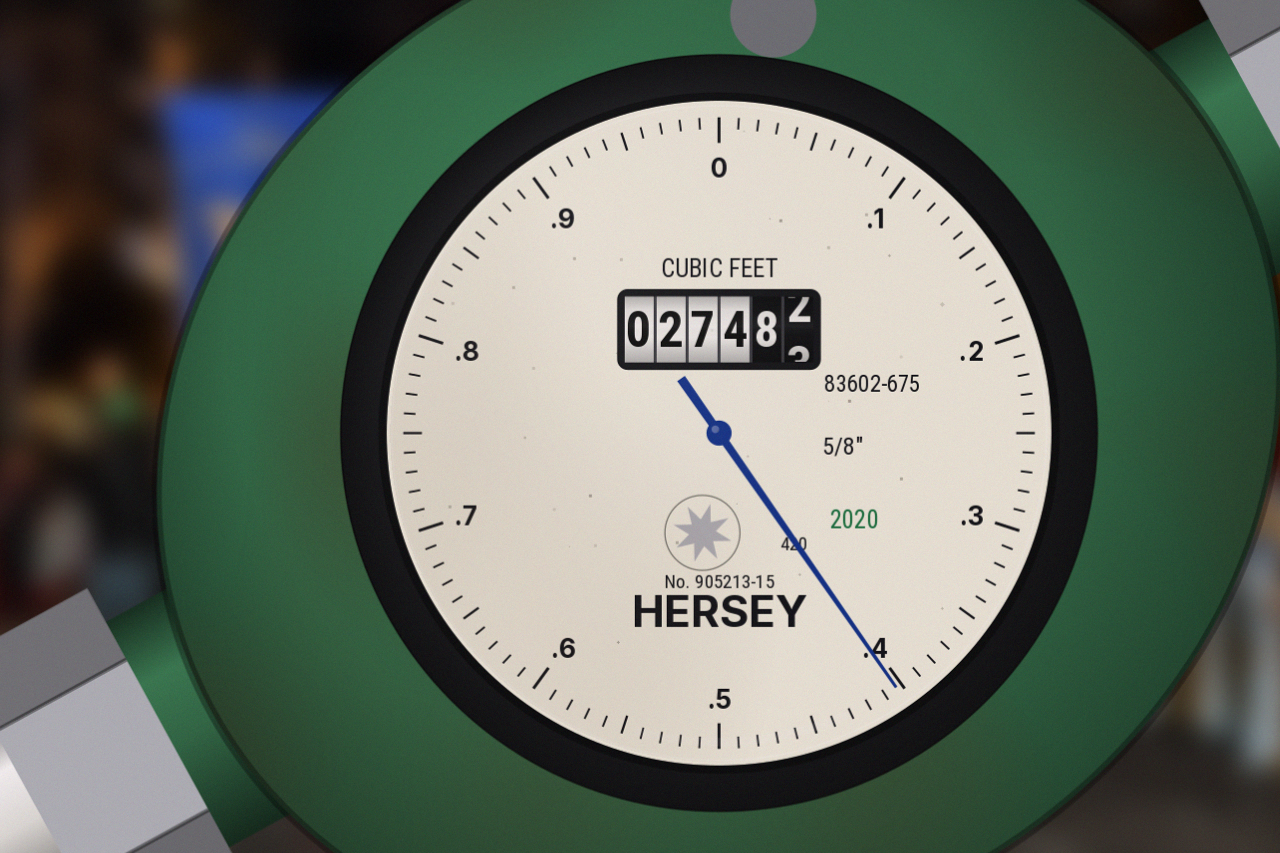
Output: value=27482.40 unit=ft³
